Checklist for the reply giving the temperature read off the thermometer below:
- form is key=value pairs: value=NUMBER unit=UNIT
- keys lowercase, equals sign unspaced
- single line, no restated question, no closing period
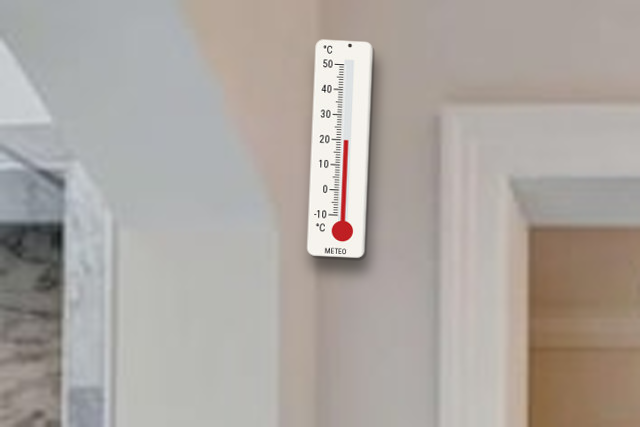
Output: value=20 unit=°C
